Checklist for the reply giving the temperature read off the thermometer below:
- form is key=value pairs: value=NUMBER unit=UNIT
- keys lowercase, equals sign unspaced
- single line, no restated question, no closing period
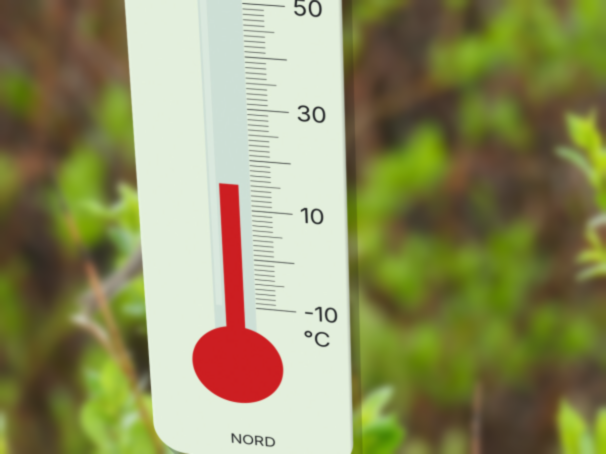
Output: value=15 unit=°C
